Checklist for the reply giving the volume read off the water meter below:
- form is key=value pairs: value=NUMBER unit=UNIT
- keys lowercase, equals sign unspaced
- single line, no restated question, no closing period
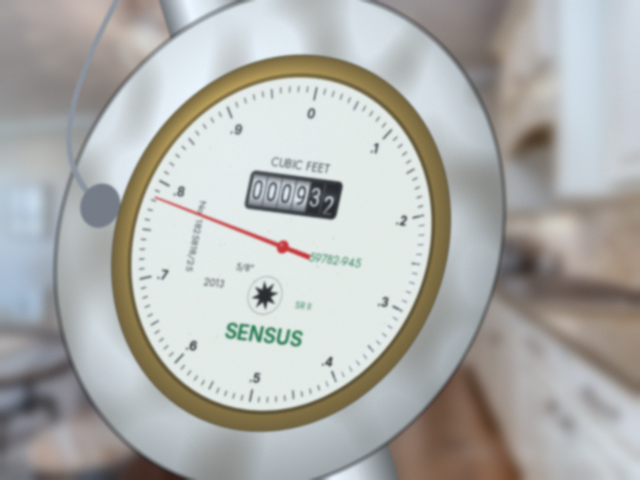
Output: value=931.78 unit=ft³
